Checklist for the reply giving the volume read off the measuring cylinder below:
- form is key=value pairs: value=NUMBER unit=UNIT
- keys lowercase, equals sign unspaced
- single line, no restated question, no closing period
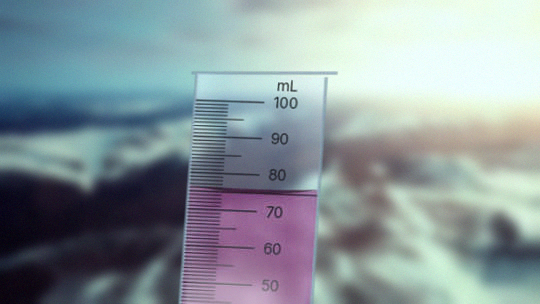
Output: value=75 unit=mL
